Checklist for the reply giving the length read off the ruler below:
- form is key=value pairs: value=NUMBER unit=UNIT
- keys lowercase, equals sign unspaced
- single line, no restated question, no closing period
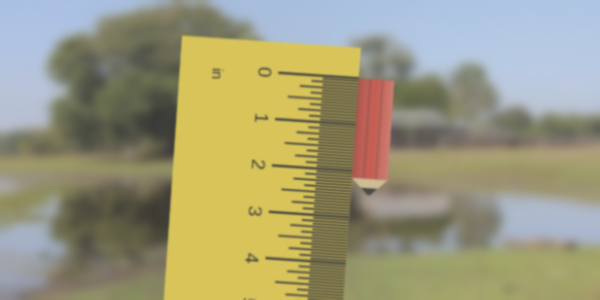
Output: value=2.5 unit=in
